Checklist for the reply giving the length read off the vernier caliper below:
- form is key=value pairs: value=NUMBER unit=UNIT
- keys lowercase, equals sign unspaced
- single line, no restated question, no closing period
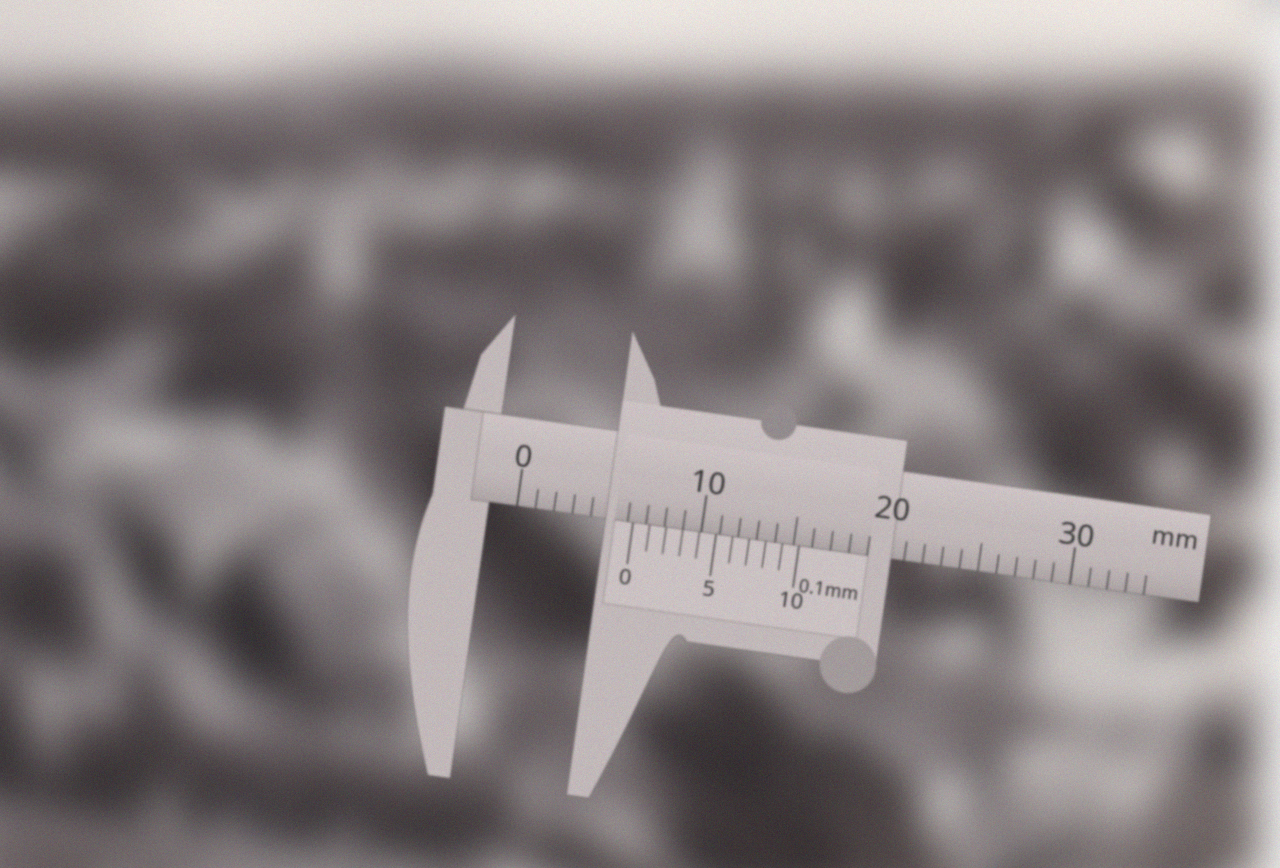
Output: value=6.3 unit=mm
